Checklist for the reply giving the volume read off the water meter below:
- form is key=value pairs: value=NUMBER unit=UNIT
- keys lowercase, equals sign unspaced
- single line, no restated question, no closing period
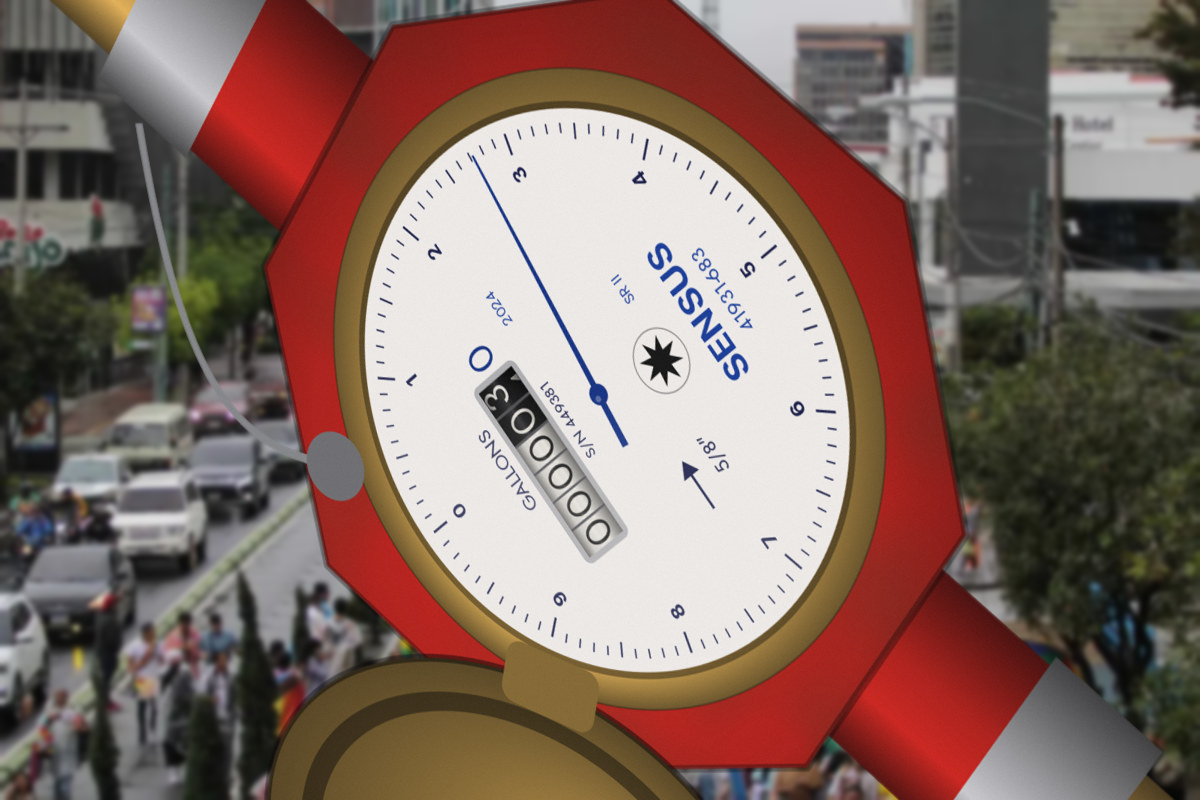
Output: value=32.7 unit=gal
